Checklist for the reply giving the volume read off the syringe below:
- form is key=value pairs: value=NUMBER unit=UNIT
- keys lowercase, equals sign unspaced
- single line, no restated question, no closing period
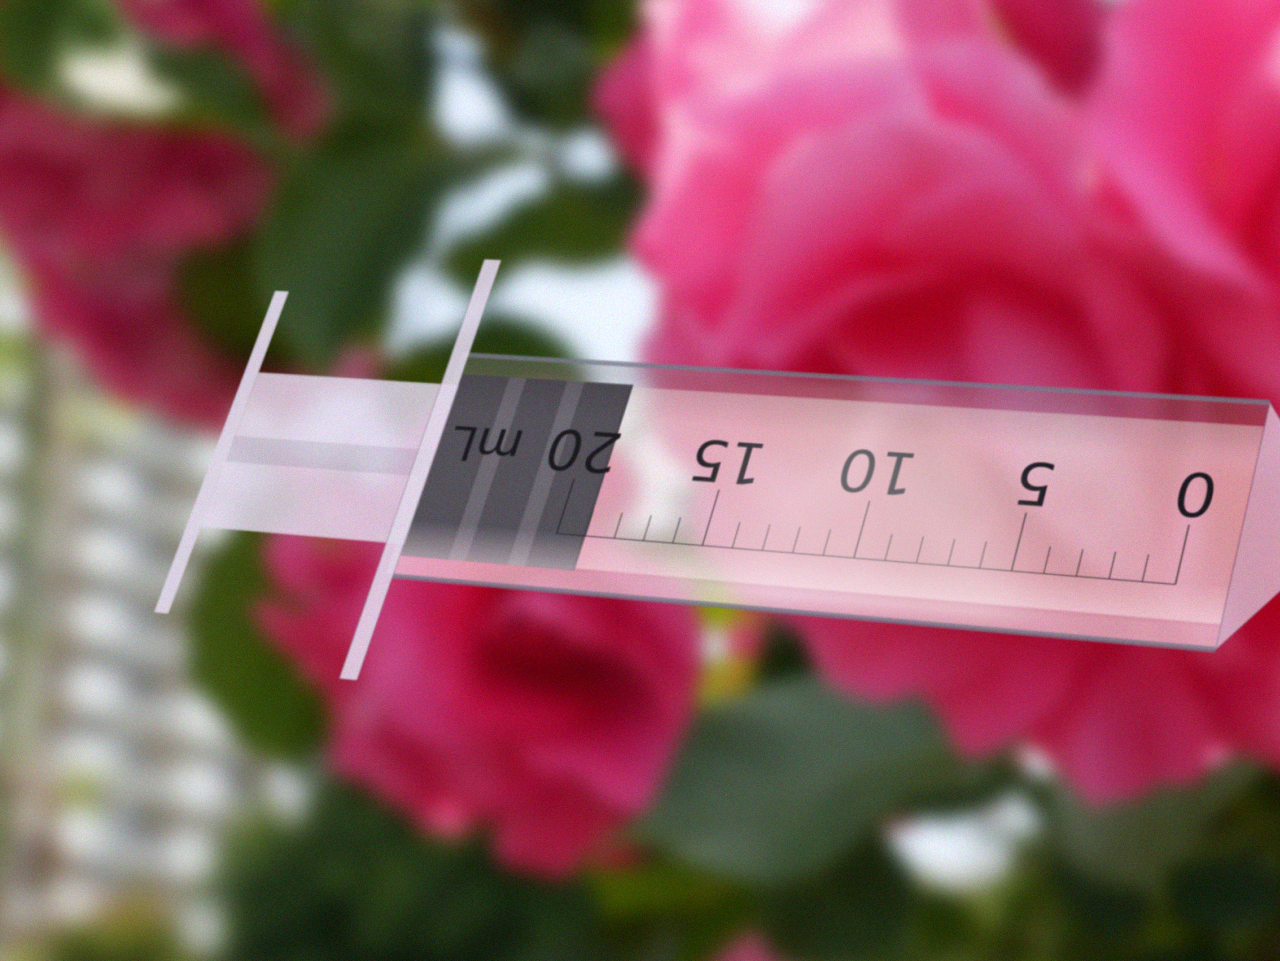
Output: value=19 unit=mL
